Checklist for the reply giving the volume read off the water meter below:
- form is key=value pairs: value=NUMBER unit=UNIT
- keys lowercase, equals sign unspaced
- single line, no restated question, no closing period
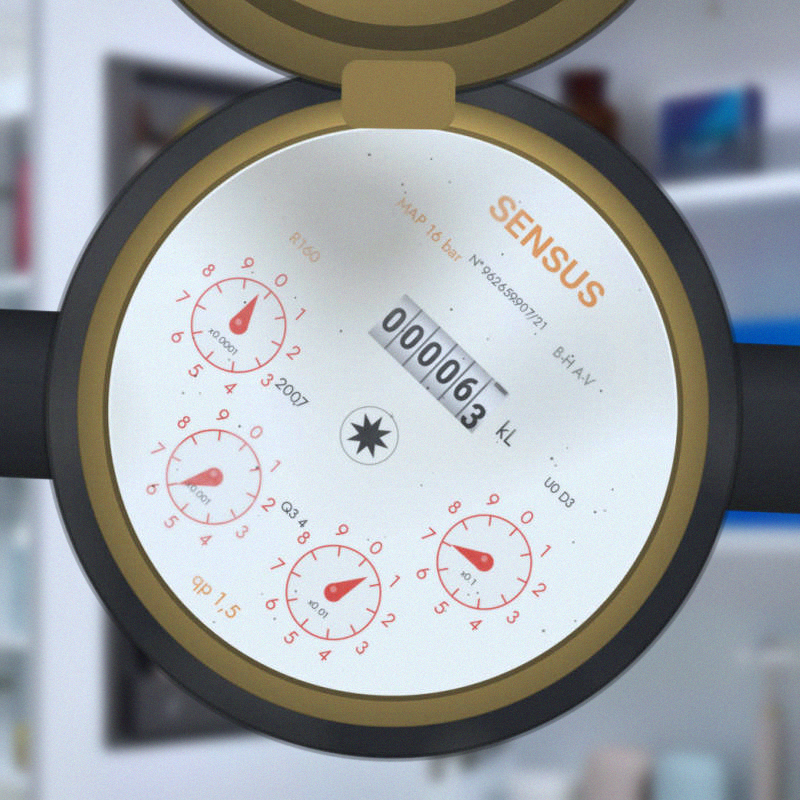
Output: value=62.7059 unit=kL
